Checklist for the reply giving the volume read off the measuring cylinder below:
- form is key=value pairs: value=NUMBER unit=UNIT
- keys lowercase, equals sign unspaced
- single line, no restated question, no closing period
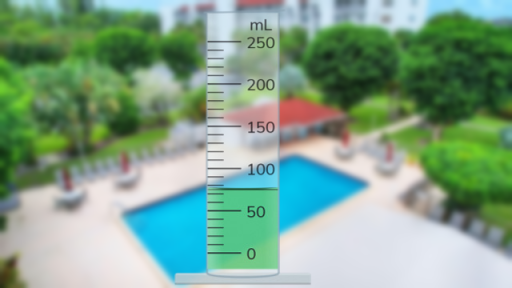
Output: value=75 unit=mL
